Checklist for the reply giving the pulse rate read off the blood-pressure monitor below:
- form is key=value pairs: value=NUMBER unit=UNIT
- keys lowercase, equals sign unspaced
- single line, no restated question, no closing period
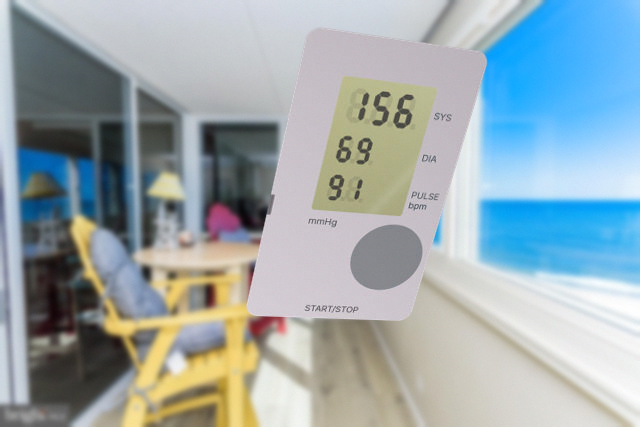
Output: value=91 unit=bpm
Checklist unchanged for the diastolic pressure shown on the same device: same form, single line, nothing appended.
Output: value=69 unit=mmHg
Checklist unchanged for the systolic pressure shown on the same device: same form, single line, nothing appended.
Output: value=156 unit=mmHg
